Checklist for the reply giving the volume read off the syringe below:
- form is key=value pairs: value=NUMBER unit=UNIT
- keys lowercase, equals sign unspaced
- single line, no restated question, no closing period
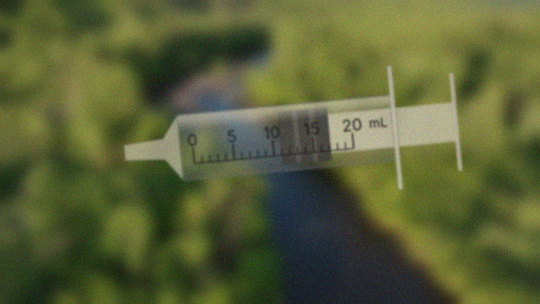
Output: value=11 unit=mL
